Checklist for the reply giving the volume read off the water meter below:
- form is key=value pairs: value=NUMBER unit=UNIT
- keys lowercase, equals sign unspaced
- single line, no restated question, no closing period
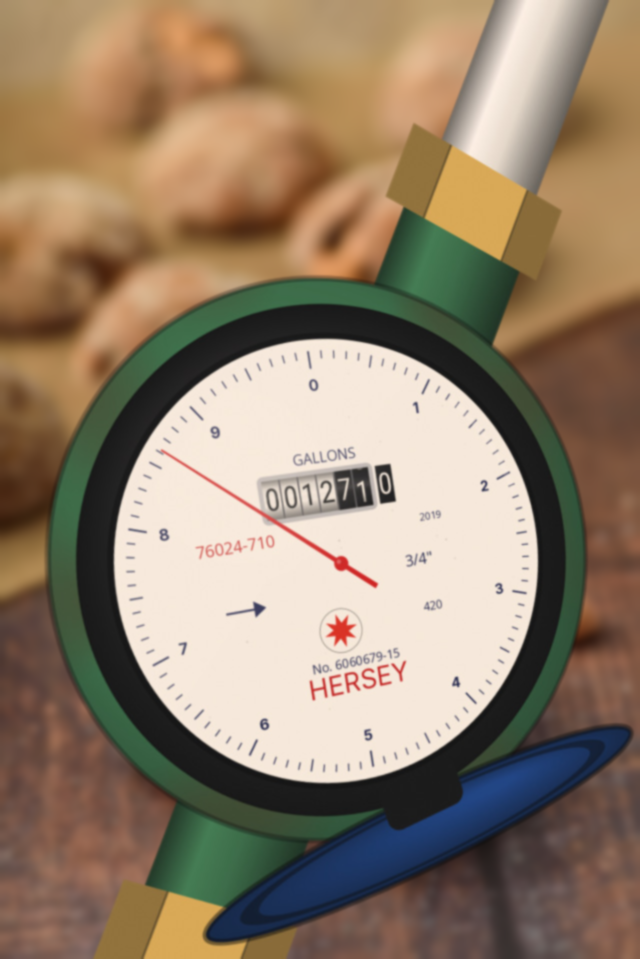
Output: value=12708.6 unit=gal
